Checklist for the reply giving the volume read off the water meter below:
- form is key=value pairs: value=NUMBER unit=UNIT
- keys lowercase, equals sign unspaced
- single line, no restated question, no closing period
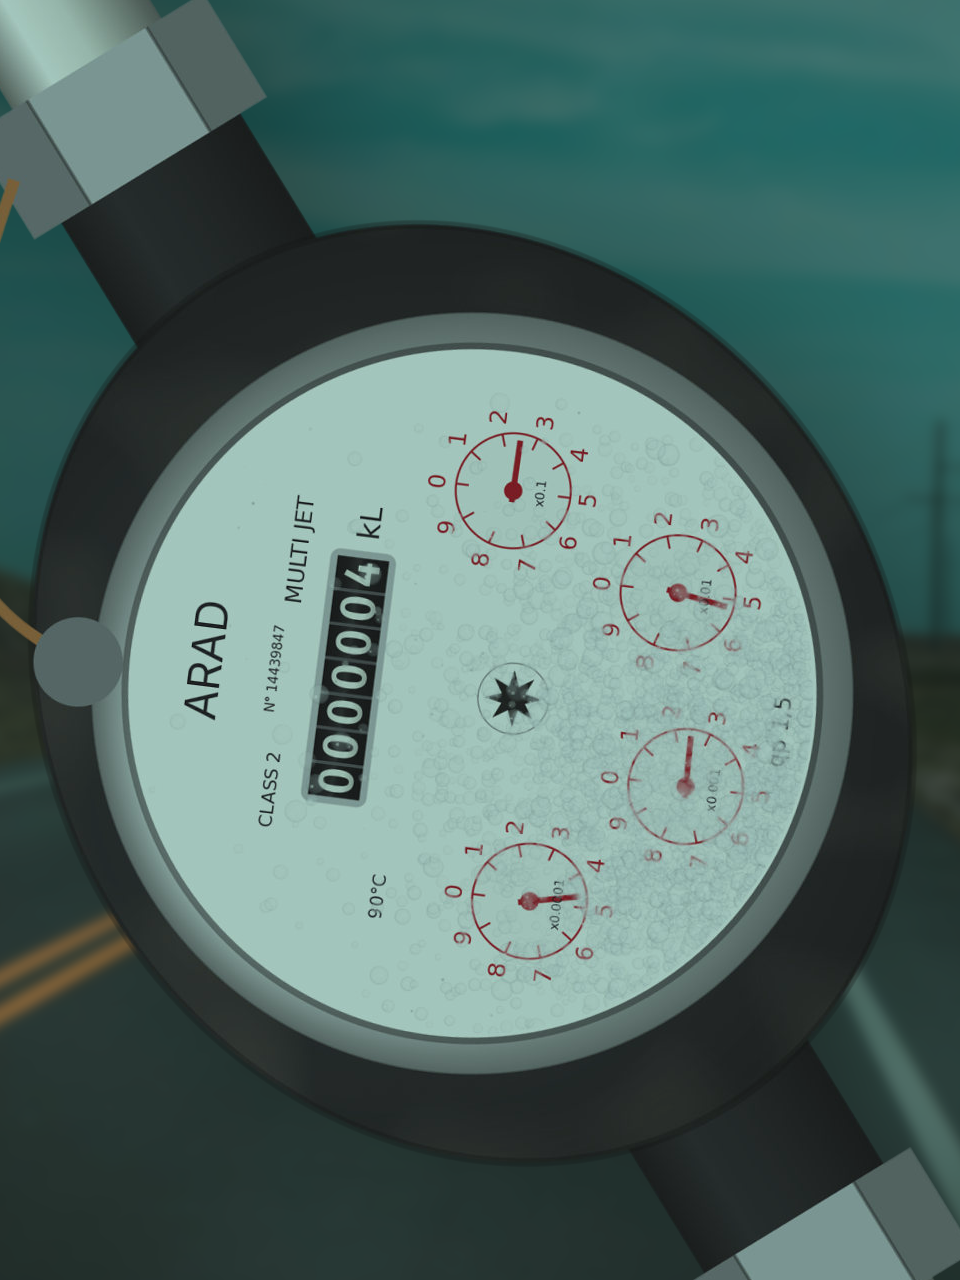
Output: value=4.2524 unit=kL
